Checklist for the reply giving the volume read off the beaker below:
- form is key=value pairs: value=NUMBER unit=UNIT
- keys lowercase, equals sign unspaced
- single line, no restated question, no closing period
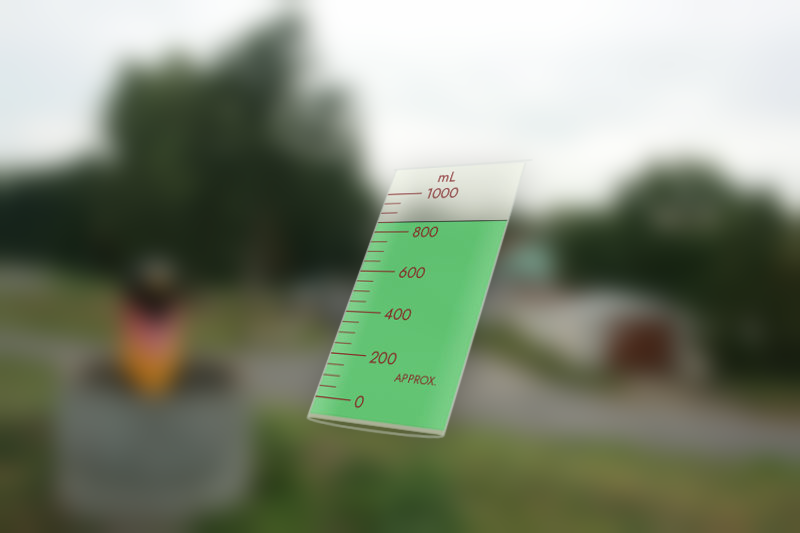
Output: value=850 unit=mL
